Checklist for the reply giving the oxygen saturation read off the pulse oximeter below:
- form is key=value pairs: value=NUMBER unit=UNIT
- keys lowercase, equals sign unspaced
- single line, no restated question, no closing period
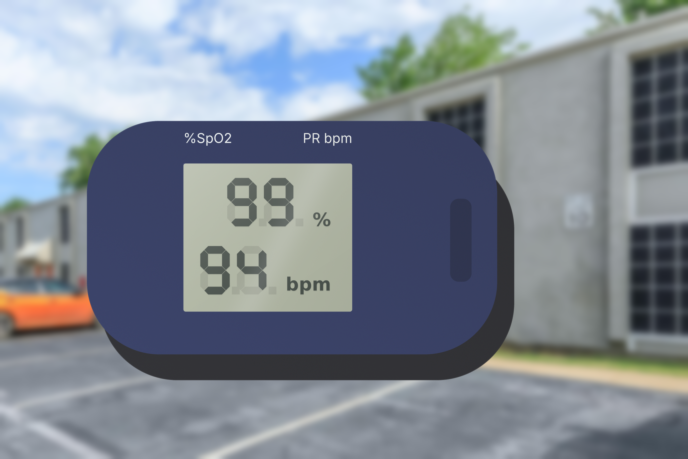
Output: value=99 unit=%
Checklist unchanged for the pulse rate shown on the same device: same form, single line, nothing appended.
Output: value=94 unit=bpm
